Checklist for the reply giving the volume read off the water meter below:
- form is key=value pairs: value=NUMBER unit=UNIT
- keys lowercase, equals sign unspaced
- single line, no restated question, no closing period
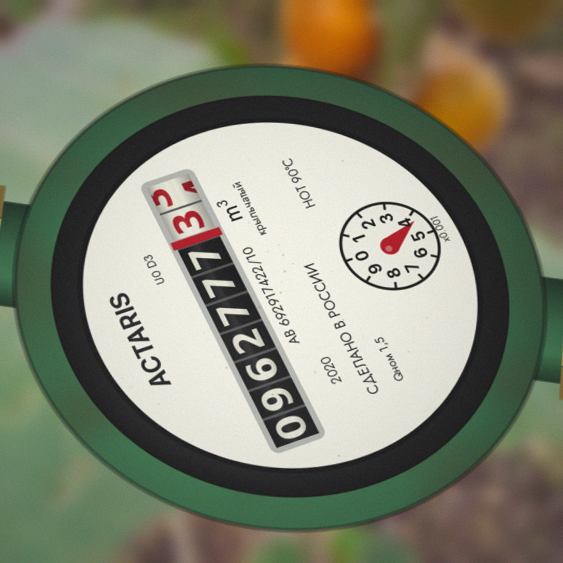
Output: value=962777.334 unit=m³
